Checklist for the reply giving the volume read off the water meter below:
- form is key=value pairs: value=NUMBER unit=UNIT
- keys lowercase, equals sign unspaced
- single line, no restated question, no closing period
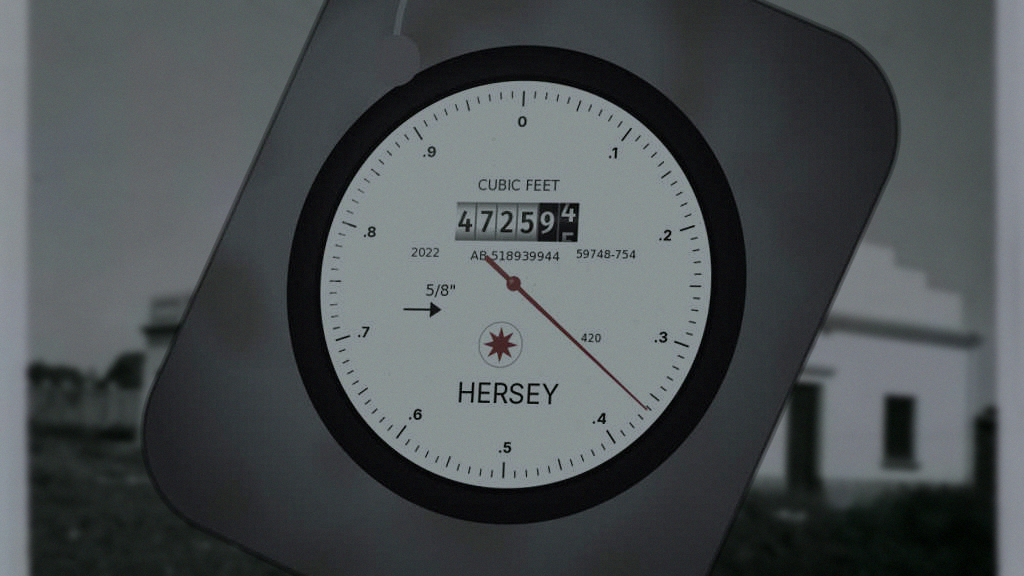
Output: value=472594.36 unit=ft³
